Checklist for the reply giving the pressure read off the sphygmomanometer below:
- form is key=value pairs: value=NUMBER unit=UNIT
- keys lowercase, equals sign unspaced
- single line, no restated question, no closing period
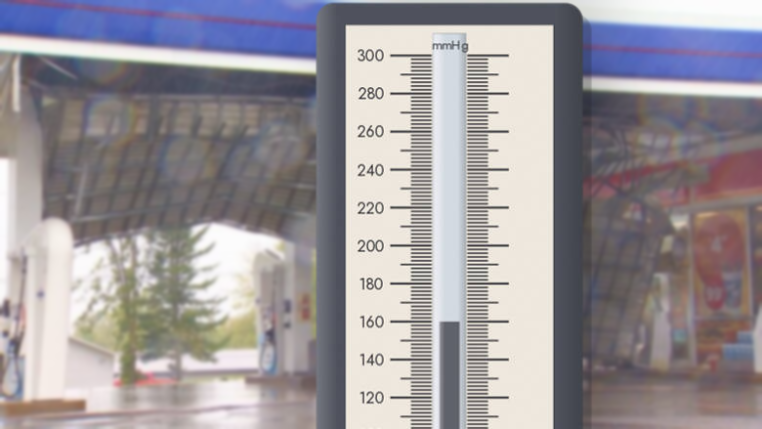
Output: value=160 unit=mmHg
